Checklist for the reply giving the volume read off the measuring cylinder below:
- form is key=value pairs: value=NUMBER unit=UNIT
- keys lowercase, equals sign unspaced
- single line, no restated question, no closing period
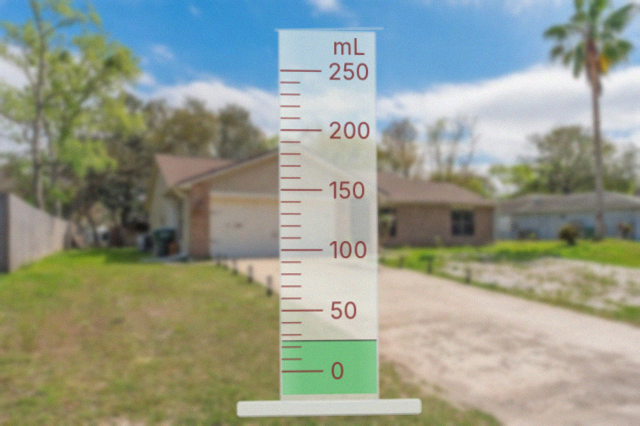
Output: value=25 unit=mL
